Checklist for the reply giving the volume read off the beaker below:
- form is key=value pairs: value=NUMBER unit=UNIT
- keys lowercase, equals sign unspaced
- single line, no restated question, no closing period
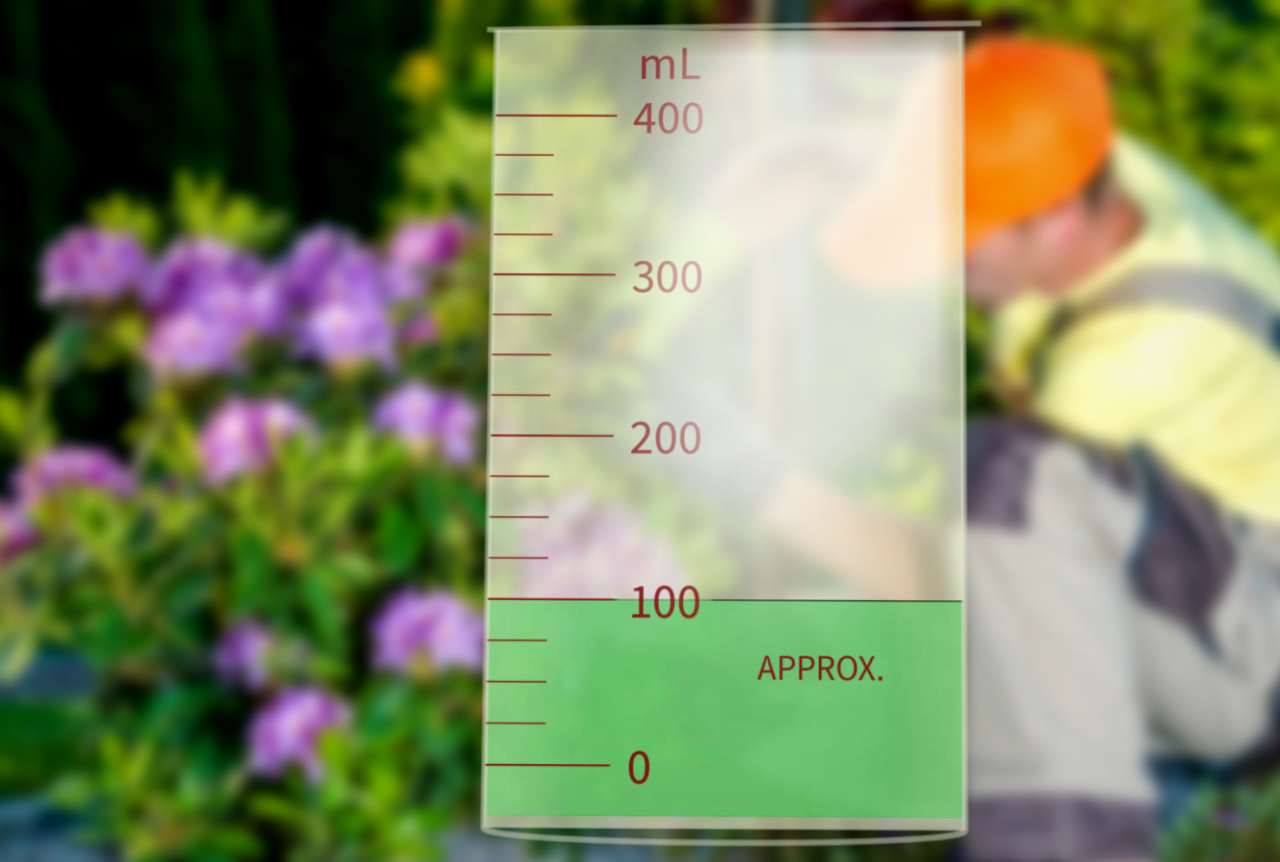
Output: value=100 unit=mL
